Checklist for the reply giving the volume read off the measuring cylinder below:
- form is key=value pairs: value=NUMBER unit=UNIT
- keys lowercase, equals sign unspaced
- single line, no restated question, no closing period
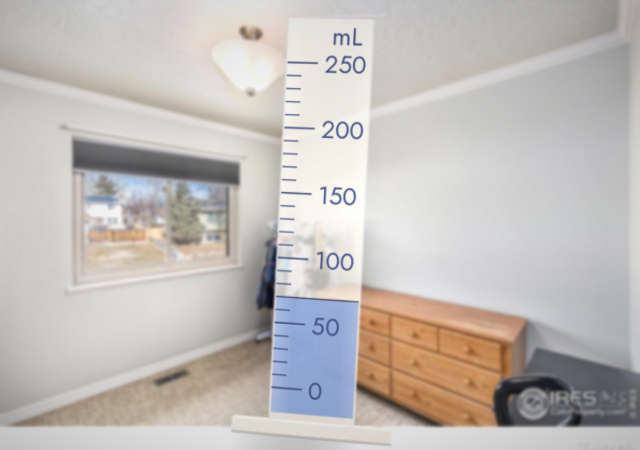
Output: value=70 unit=mL
